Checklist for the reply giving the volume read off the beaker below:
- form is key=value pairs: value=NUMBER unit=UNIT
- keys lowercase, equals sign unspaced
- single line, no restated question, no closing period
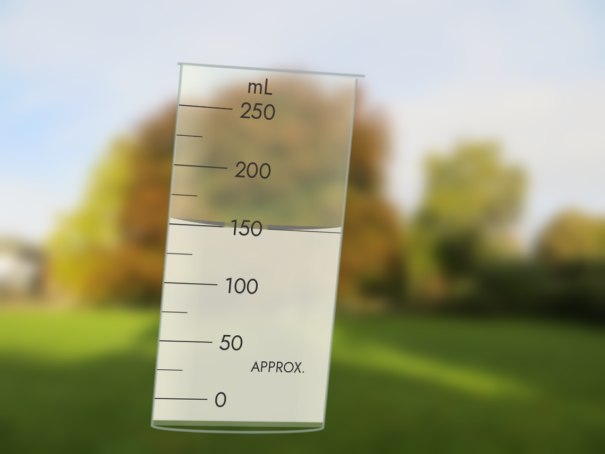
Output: value=150 unit=mL
